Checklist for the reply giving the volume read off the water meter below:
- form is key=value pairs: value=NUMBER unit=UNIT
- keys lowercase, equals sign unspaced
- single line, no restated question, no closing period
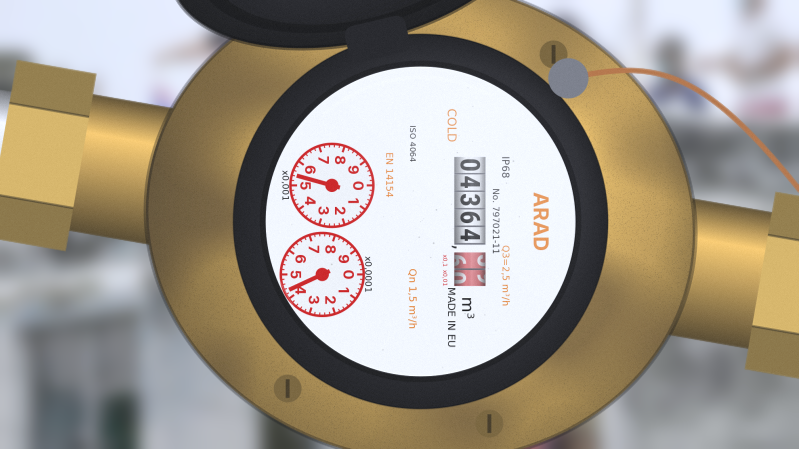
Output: value=4364.5954 unit=m³
